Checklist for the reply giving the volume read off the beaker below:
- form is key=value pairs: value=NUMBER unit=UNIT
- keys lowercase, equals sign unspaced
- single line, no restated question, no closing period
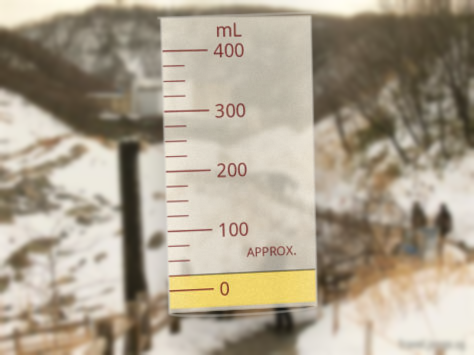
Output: value=25 unit=mL
